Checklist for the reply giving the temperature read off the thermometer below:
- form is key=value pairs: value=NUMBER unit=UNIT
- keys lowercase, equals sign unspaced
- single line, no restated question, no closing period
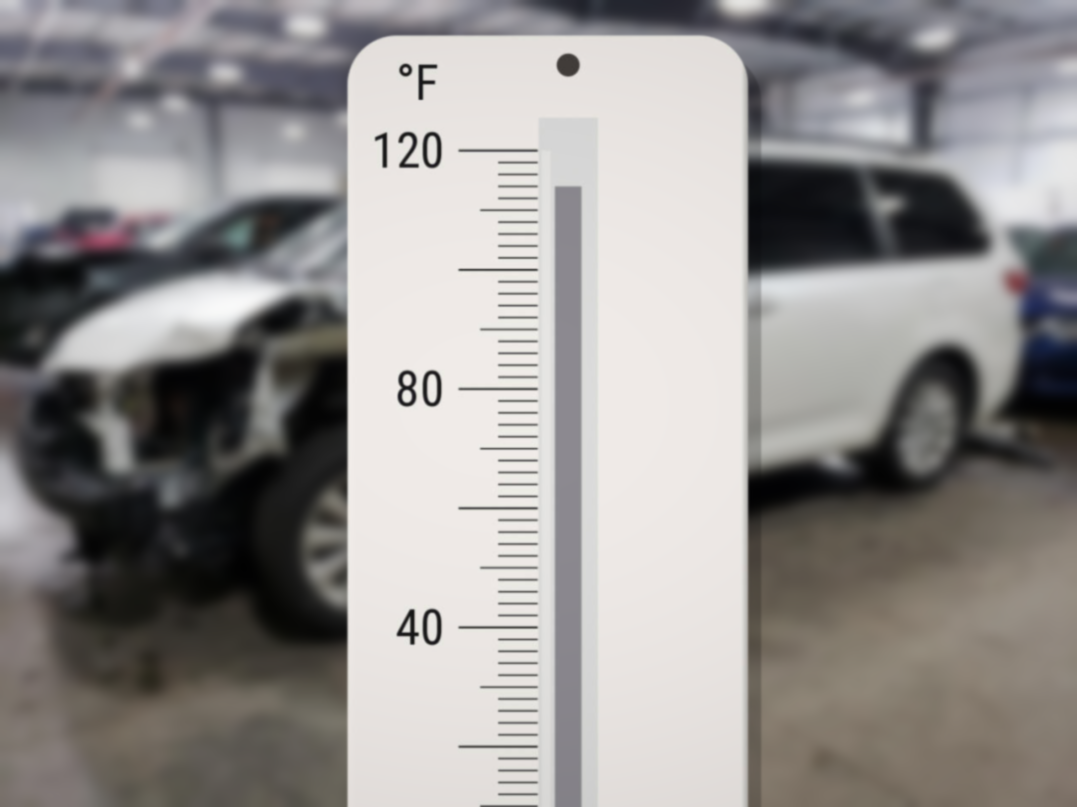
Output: value=114 unit=°F
